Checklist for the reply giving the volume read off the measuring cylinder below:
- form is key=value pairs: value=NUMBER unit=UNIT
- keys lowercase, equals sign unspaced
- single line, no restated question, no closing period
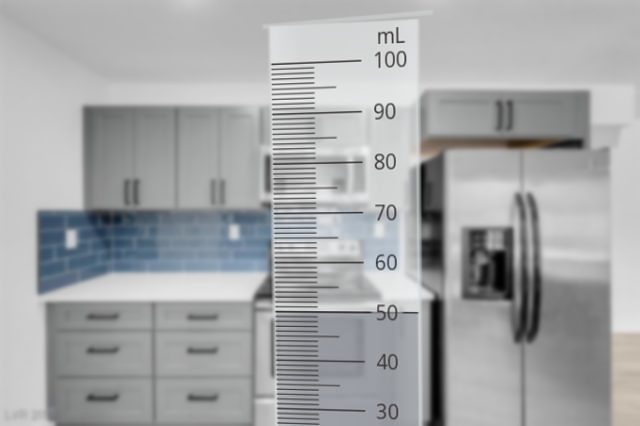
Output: value=50 unit=mL
